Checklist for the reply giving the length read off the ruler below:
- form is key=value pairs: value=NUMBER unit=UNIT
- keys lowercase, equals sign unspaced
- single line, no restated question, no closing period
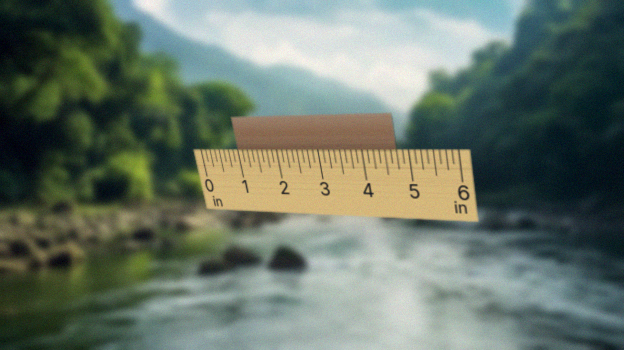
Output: value=3.75 unit=in
